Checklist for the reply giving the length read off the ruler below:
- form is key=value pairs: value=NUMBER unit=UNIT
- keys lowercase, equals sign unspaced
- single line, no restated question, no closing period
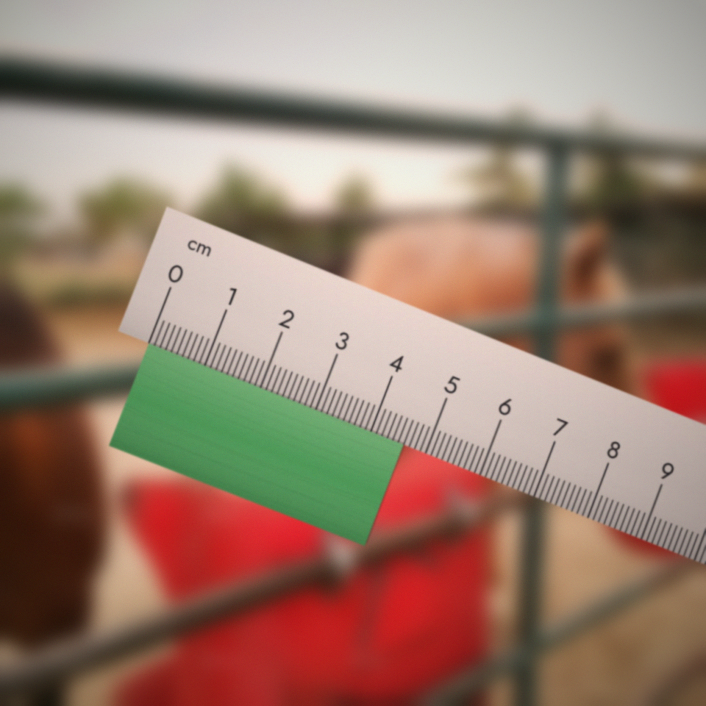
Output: value=4.6 unit=cm
